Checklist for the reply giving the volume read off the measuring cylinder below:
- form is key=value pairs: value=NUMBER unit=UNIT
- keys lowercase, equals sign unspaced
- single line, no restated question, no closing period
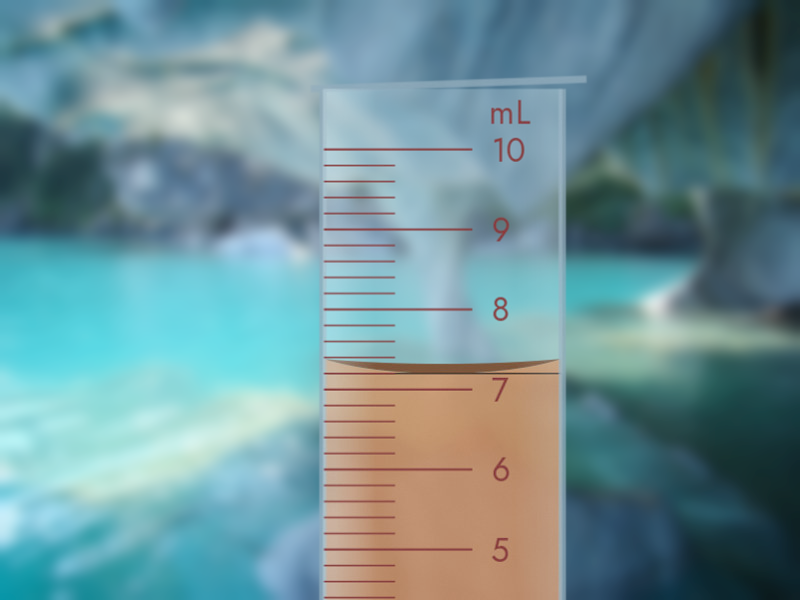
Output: value=7.2 unit=mL
